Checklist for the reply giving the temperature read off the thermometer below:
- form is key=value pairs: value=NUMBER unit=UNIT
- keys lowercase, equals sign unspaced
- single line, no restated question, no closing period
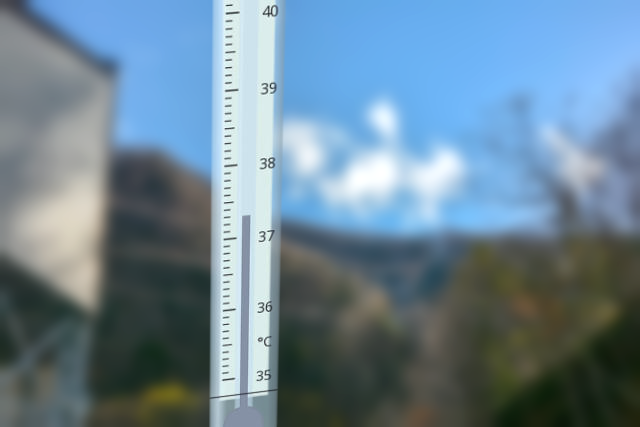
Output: value=37.3 unit=°C
